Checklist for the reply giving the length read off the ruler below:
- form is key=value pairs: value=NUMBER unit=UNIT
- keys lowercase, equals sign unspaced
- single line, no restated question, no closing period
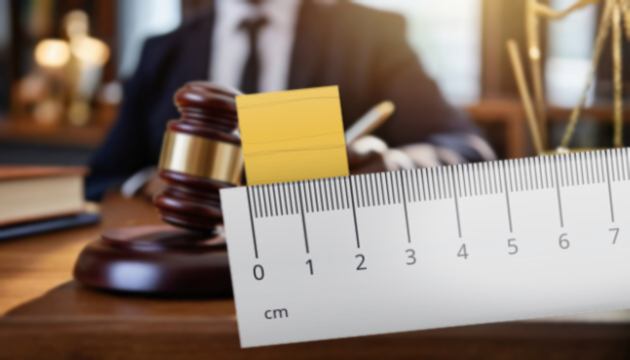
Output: value=2 unit=cm
